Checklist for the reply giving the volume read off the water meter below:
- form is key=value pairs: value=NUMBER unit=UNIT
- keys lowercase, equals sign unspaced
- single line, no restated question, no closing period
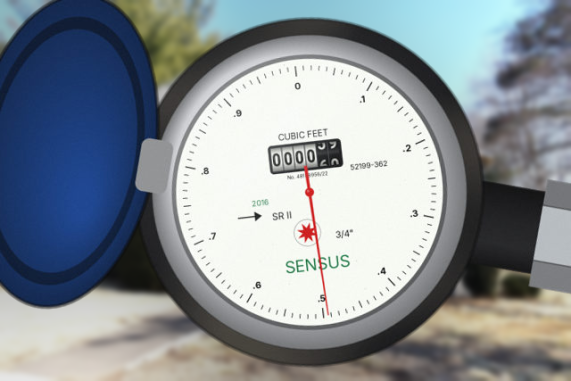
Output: value=59.49 unit=ft³
